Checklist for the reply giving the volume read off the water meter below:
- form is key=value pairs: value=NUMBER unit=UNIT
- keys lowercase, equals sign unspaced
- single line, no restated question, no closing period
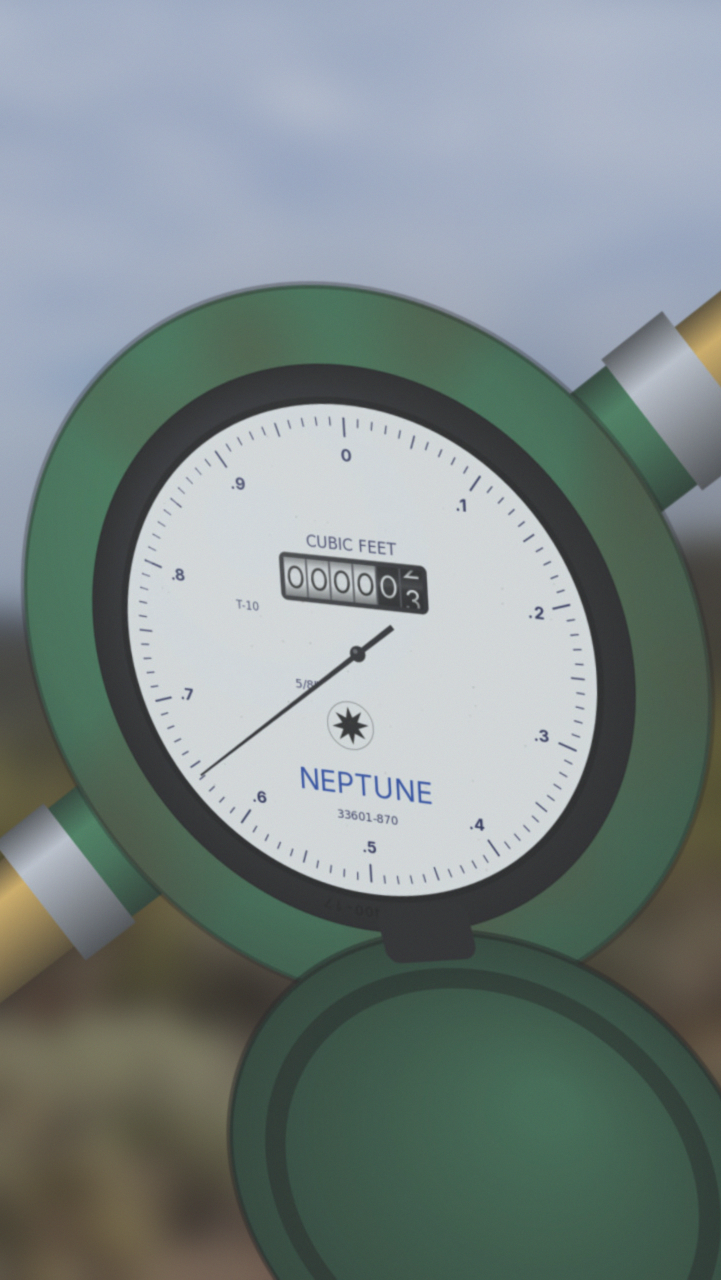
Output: value=2.64 unit=ft³
